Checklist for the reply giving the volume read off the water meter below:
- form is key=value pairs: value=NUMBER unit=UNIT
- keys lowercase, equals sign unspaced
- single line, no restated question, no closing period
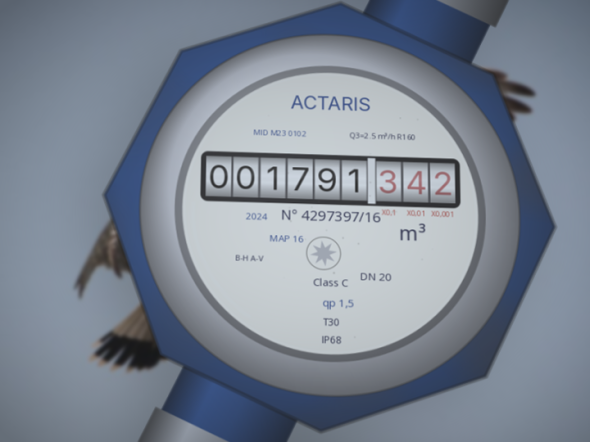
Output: value=1791.342 unit=m³
